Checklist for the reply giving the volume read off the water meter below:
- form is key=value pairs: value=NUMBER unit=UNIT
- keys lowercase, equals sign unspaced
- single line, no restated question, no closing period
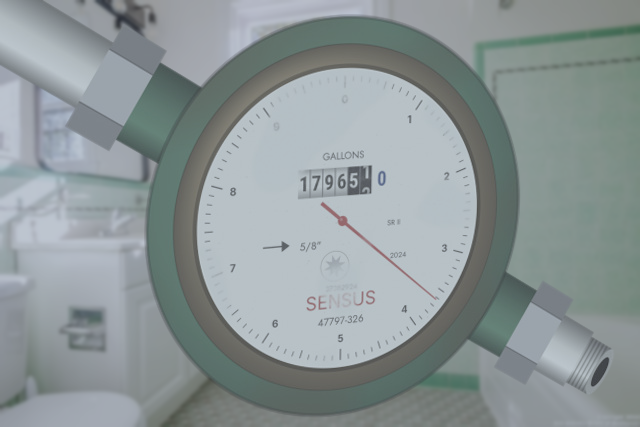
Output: value=1796513.6 unit=gal
